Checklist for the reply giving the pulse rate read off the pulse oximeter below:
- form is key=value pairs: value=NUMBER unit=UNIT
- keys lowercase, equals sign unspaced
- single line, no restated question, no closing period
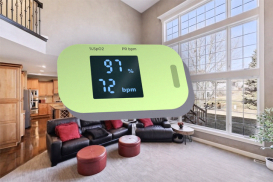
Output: value=72 unit=bpm
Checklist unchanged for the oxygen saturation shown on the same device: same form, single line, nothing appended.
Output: value=97 unit=%
